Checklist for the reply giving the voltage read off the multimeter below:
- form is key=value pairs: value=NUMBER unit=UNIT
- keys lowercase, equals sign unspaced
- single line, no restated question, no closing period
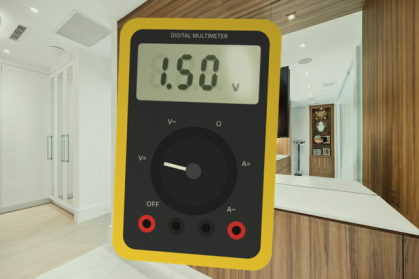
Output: value=1.50 unit=V
